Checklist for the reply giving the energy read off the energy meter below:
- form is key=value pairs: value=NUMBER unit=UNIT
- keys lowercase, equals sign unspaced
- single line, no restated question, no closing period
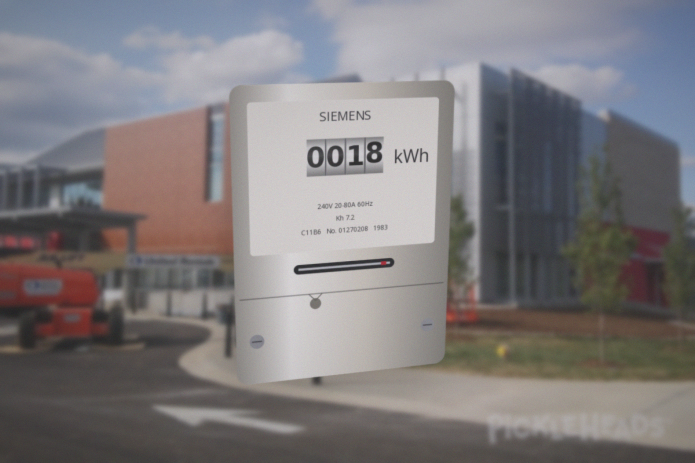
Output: value=18 unit=kWh
